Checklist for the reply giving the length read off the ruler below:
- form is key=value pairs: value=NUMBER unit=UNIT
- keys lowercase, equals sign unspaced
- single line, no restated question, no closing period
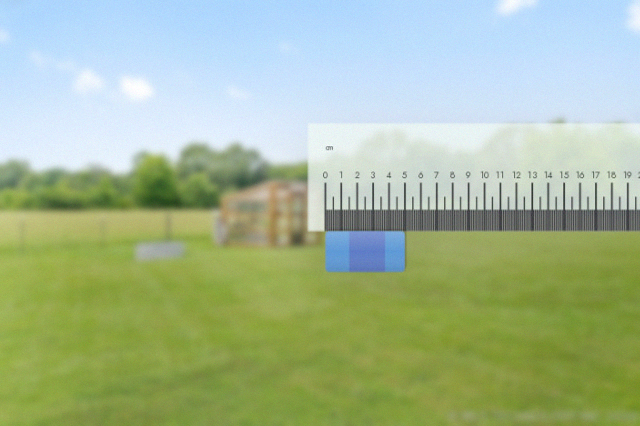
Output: value=5 unit=cm
